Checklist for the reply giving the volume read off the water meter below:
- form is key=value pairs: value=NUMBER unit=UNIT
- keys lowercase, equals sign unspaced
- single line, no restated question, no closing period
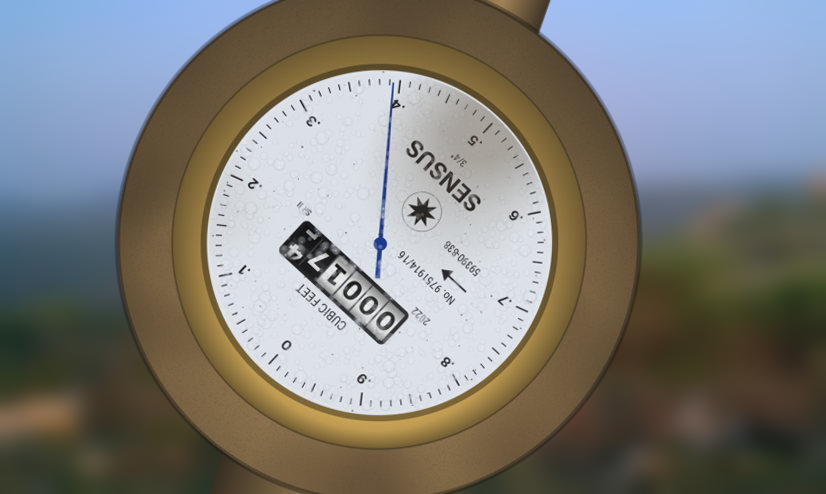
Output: value=174.39 unit=ft³
